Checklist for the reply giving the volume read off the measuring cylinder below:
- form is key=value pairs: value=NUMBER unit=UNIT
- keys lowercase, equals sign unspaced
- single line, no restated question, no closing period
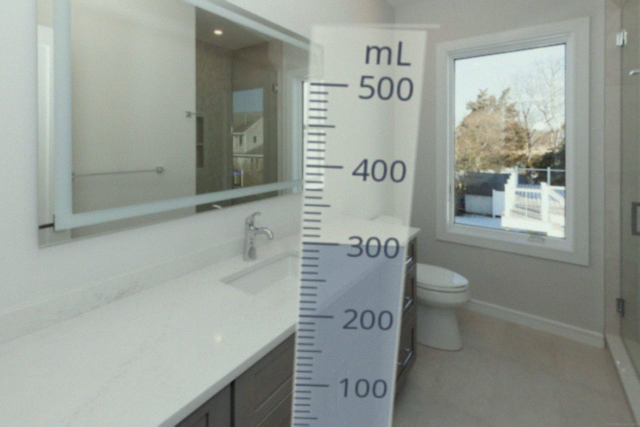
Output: value=300 unit=mL
